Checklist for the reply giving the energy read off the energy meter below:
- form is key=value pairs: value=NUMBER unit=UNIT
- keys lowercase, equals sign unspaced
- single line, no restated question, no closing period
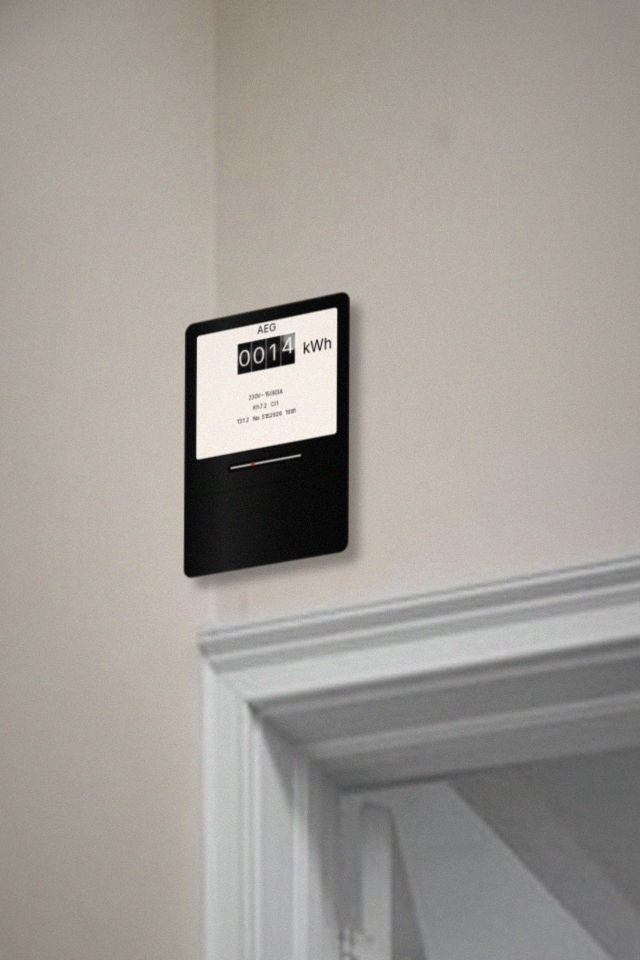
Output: value=14 unit=kWh
